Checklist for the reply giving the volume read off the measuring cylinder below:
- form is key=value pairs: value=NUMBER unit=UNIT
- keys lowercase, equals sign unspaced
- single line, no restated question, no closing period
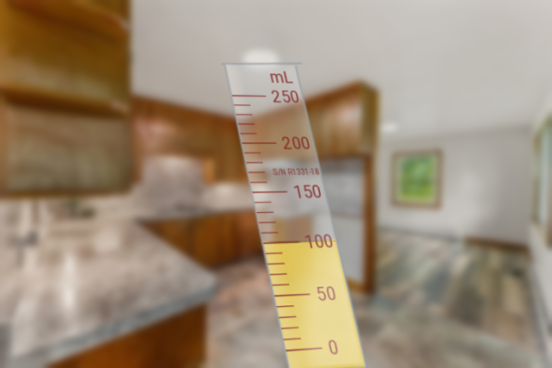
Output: value=100 unit=mL
